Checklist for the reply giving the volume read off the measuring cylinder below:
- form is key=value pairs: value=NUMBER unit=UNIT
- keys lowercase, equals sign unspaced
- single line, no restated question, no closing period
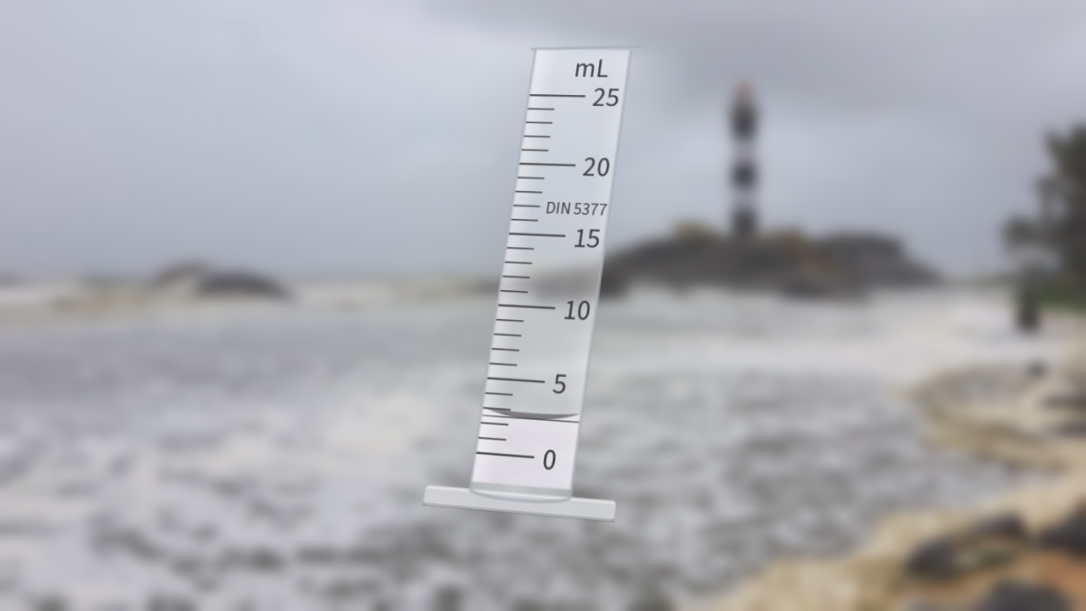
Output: value=2.5 unit=mL
